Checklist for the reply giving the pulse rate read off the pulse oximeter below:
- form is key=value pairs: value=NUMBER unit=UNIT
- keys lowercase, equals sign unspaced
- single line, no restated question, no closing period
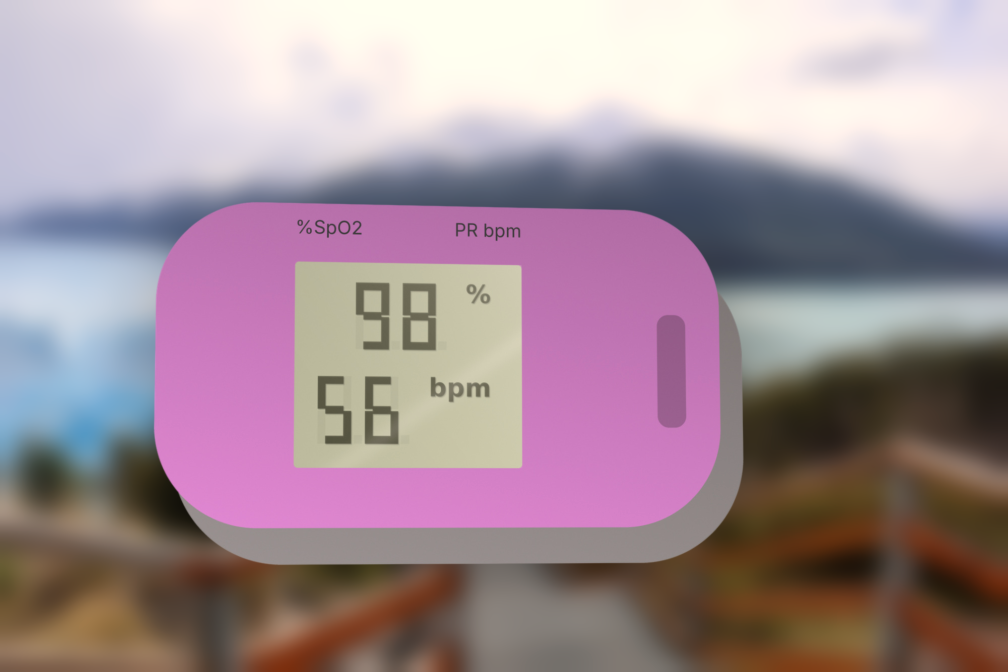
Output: value=56 unit=bpm
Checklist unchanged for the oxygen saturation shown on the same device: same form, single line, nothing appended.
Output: value=98 unit=%
